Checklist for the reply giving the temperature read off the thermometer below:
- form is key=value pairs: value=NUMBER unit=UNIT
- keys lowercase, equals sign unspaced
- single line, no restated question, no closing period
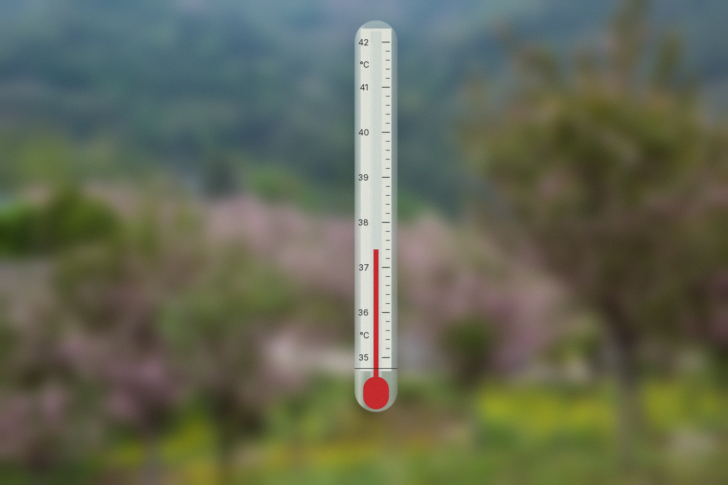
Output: value=37.4 unit=°C
